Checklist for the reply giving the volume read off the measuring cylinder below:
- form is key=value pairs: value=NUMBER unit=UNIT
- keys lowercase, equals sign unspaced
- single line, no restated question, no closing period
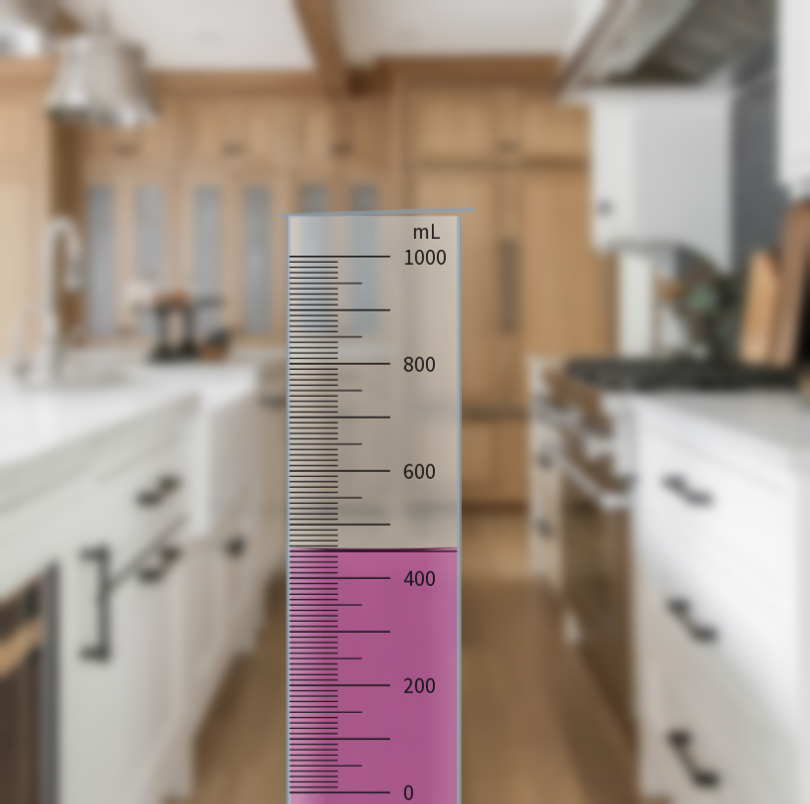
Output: value=450 unit=mL
